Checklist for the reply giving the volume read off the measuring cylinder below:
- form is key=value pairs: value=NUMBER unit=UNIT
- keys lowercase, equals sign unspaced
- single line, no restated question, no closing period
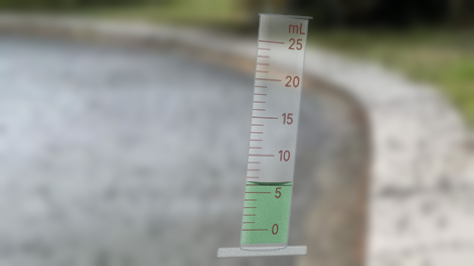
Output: value=6 unit=mL
